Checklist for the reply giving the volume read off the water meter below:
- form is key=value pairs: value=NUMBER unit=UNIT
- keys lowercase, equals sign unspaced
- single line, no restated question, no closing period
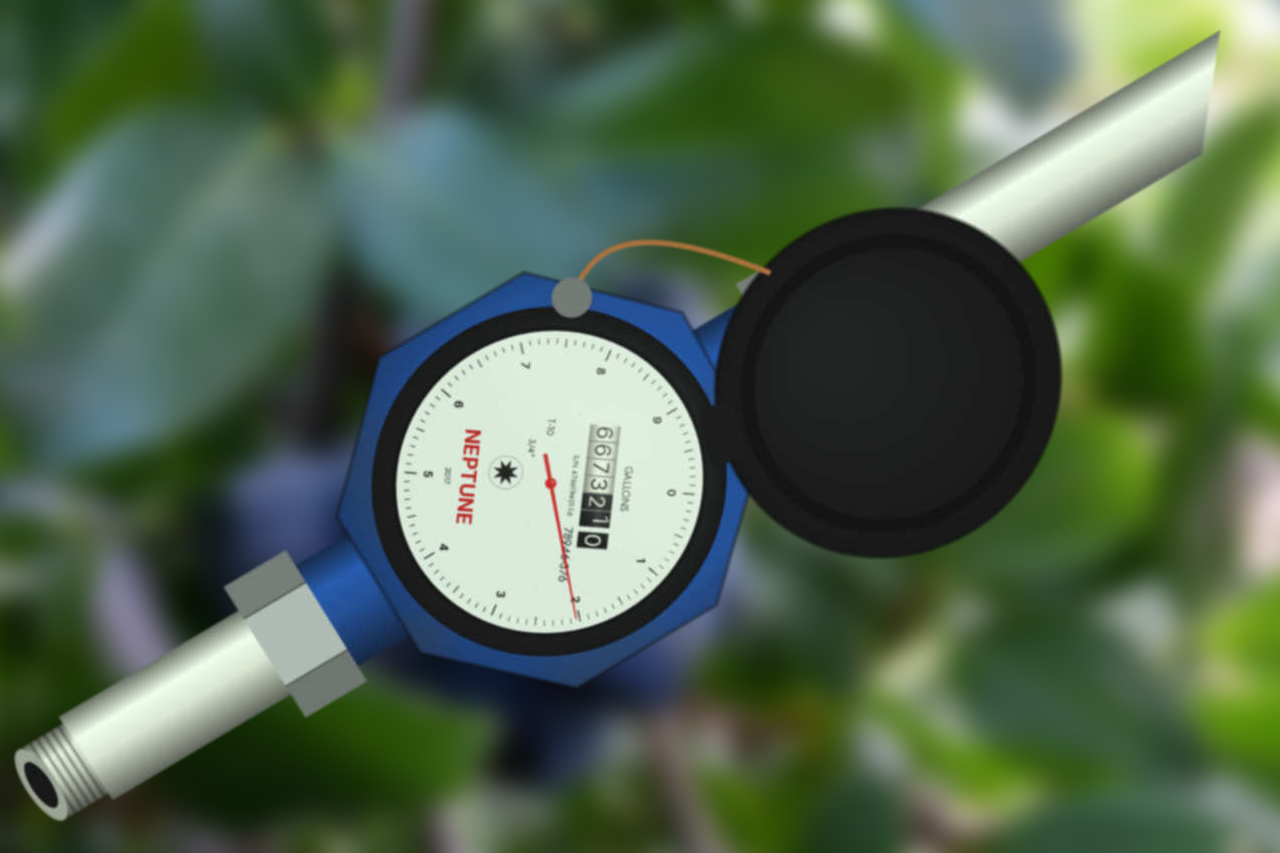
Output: value=6673212.0 unit=gal
